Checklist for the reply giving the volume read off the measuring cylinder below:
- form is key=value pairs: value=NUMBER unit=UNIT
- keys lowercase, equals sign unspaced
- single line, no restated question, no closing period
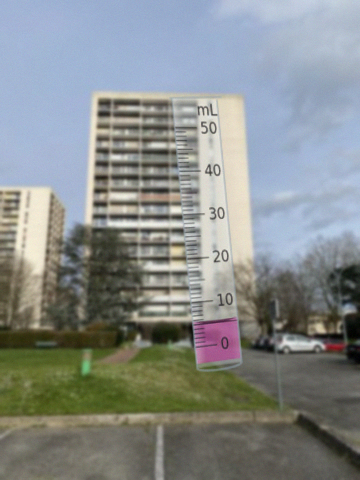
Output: value=5 unit=mL
